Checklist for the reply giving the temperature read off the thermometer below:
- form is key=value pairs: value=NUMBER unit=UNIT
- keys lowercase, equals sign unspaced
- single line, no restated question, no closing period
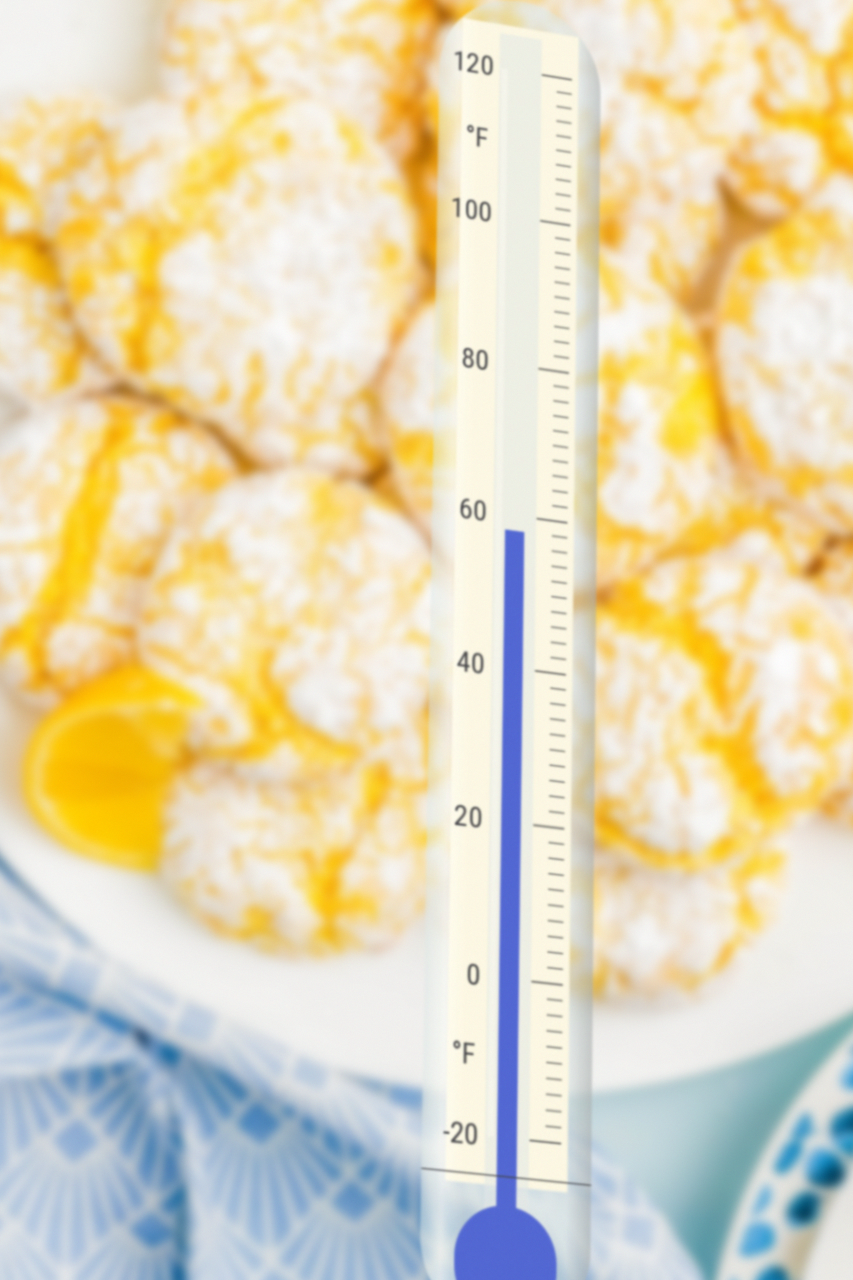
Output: value=58 unit=°F
